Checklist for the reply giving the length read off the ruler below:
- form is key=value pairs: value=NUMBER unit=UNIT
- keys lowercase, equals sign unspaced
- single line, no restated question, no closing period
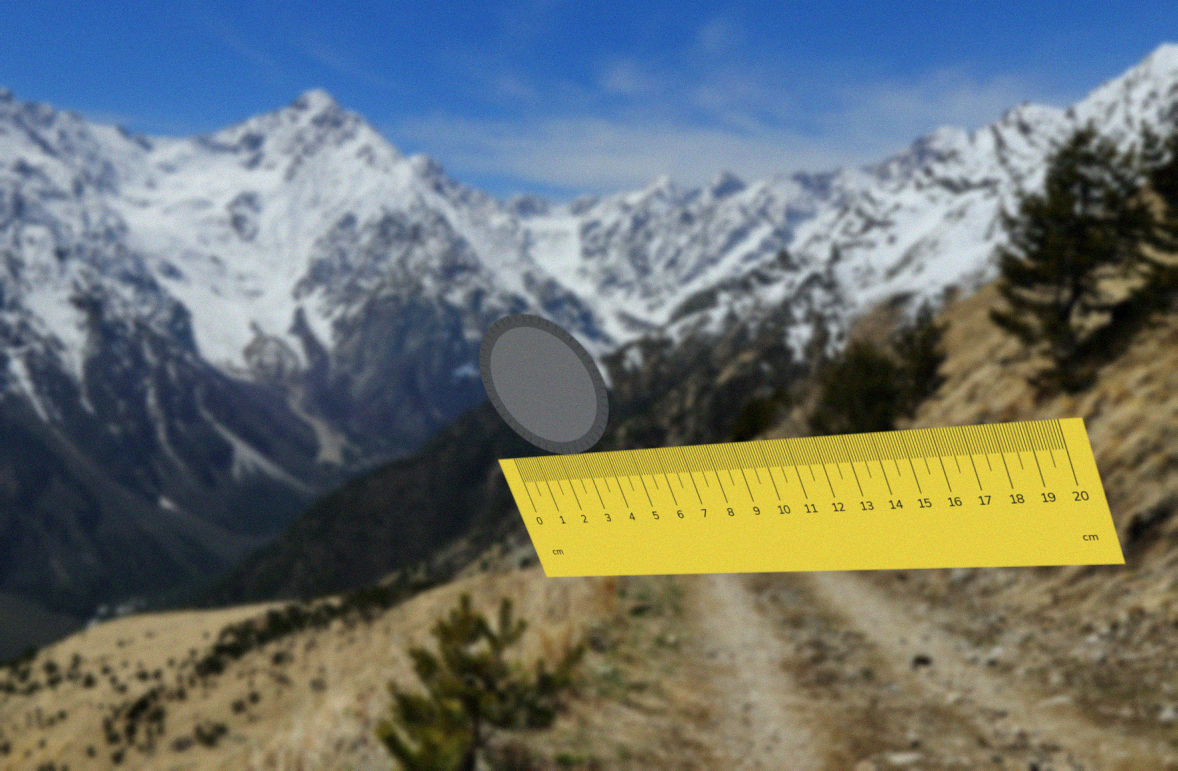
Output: value=5 unit=cm
